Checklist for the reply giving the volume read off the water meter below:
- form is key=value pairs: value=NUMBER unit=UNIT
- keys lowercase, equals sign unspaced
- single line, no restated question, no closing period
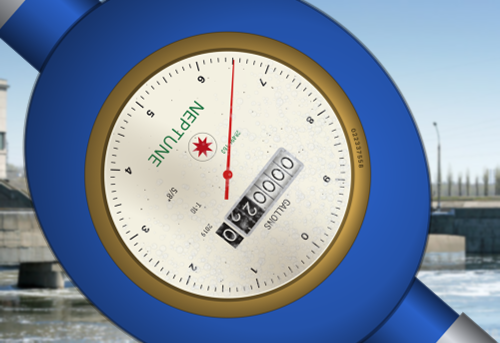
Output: value=216.5 unit=gal
